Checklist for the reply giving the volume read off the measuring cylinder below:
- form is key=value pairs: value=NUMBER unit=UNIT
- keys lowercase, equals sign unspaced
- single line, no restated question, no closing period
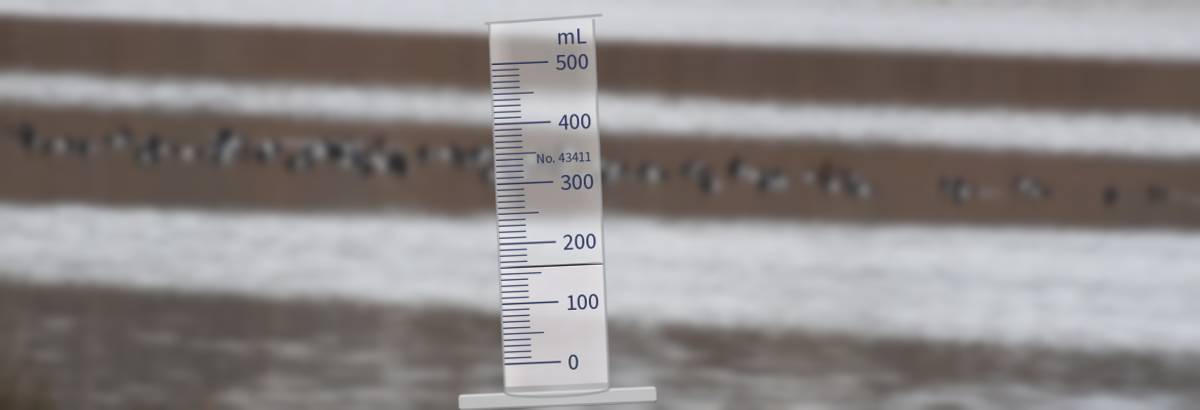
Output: value=160 unit=mL
